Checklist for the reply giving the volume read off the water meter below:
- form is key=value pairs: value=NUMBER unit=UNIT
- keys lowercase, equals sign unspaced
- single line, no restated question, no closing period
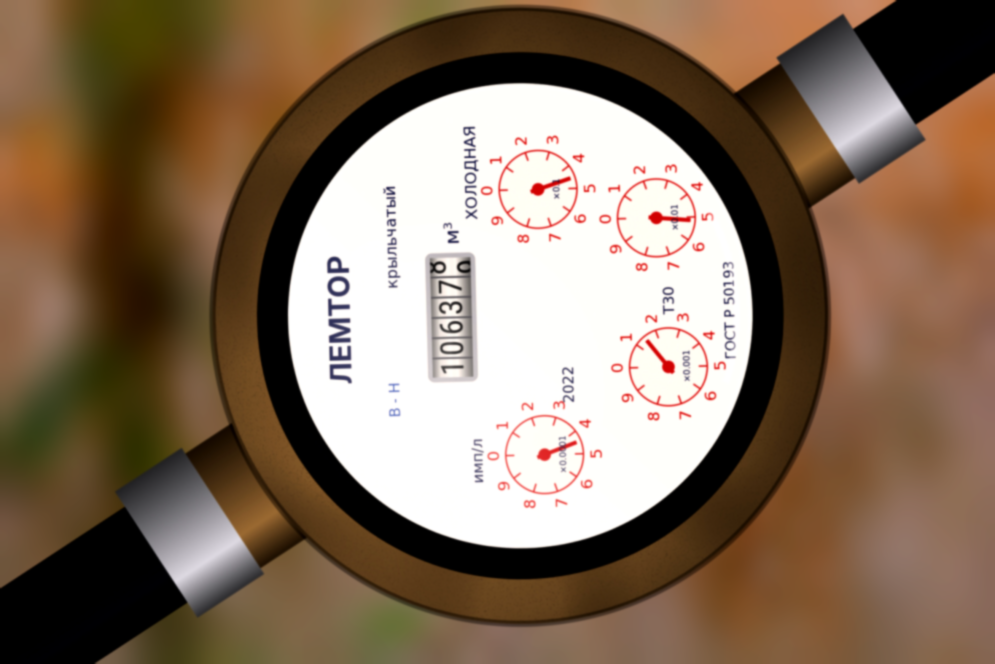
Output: value=106378.4514 unit=m³
